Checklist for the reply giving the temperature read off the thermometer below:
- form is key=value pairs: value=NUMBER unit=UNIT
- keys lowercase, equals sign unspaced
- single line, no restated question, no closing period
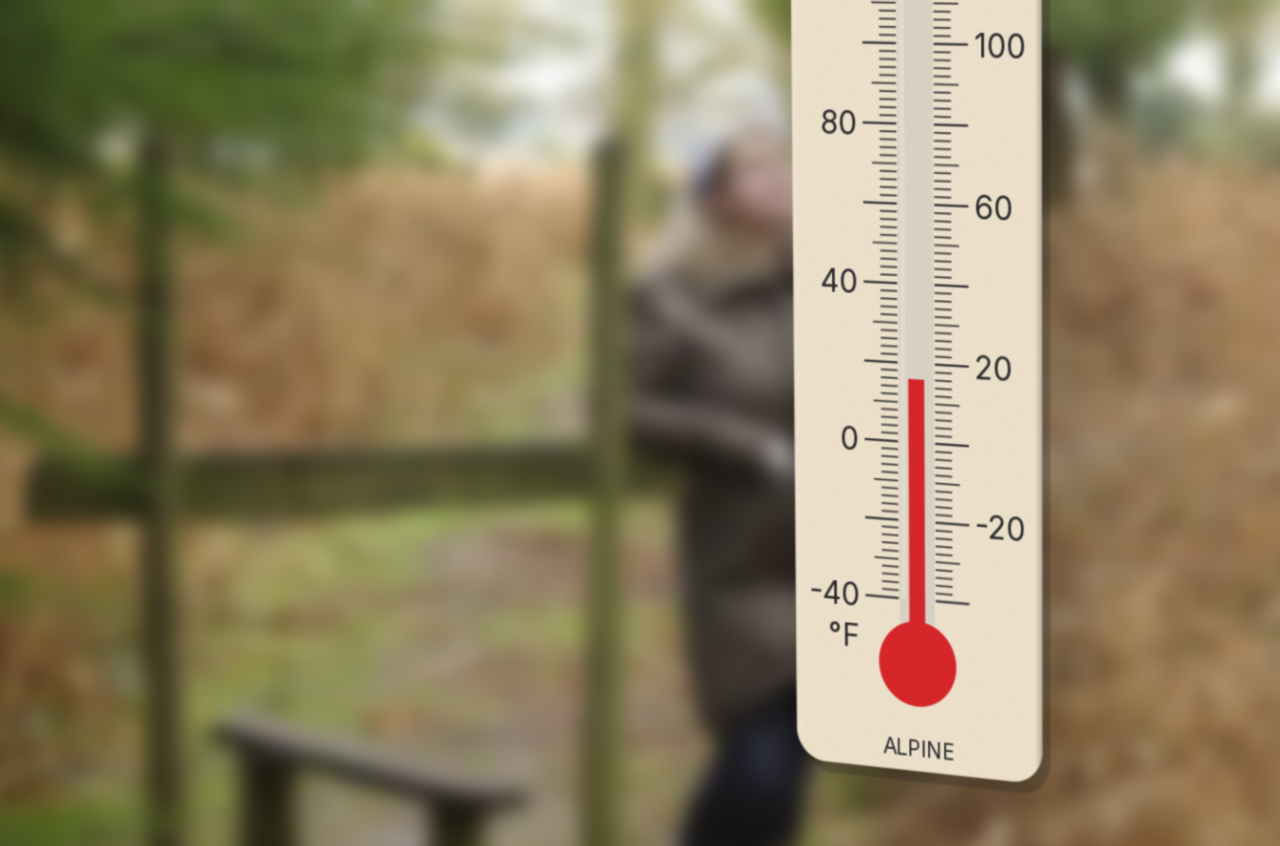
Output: value=16 unit=°F
